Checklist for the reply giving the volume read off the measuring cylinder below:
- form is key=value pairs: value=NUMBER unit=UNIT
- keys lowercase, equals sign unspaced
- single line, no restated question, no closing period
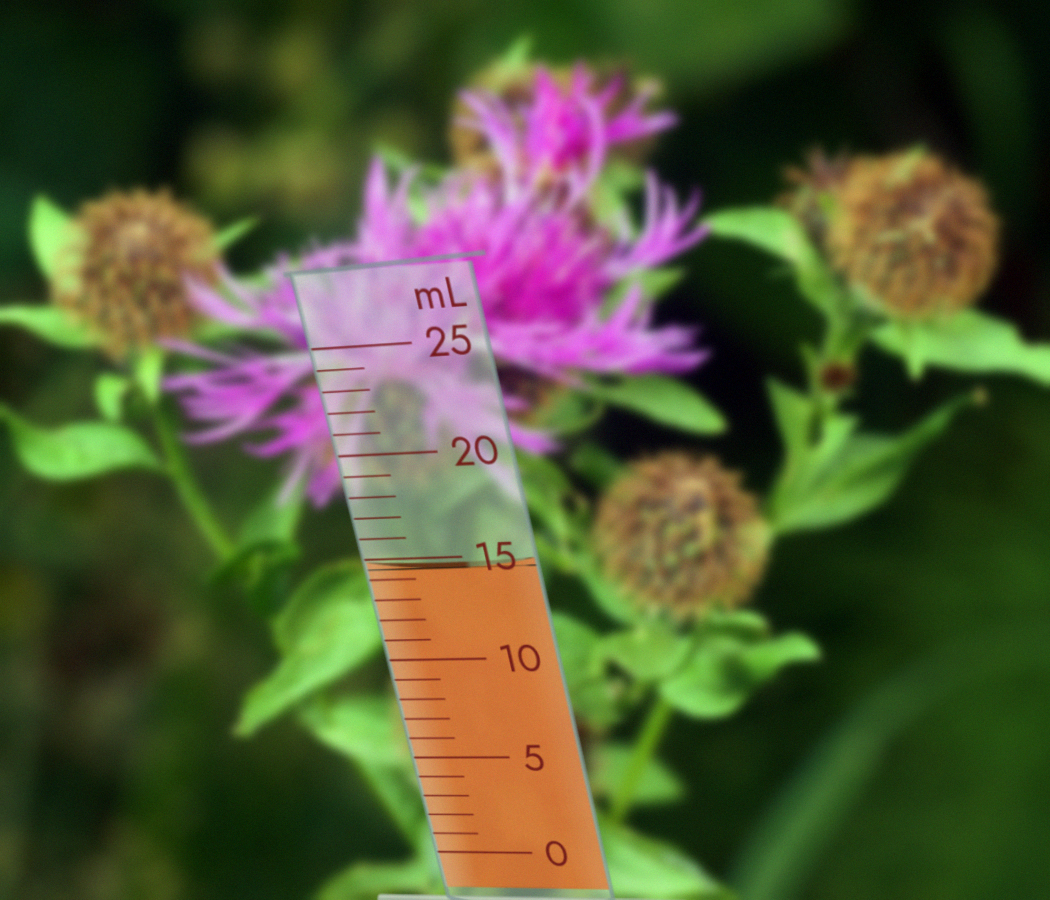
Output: value=14.5 unit=mL
